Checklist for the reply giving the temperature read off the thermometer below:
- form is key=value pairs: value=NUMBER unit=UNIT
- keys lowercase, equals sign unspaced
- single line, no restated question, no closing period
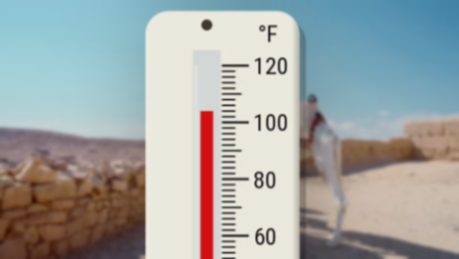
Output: value=104 unit=°F
